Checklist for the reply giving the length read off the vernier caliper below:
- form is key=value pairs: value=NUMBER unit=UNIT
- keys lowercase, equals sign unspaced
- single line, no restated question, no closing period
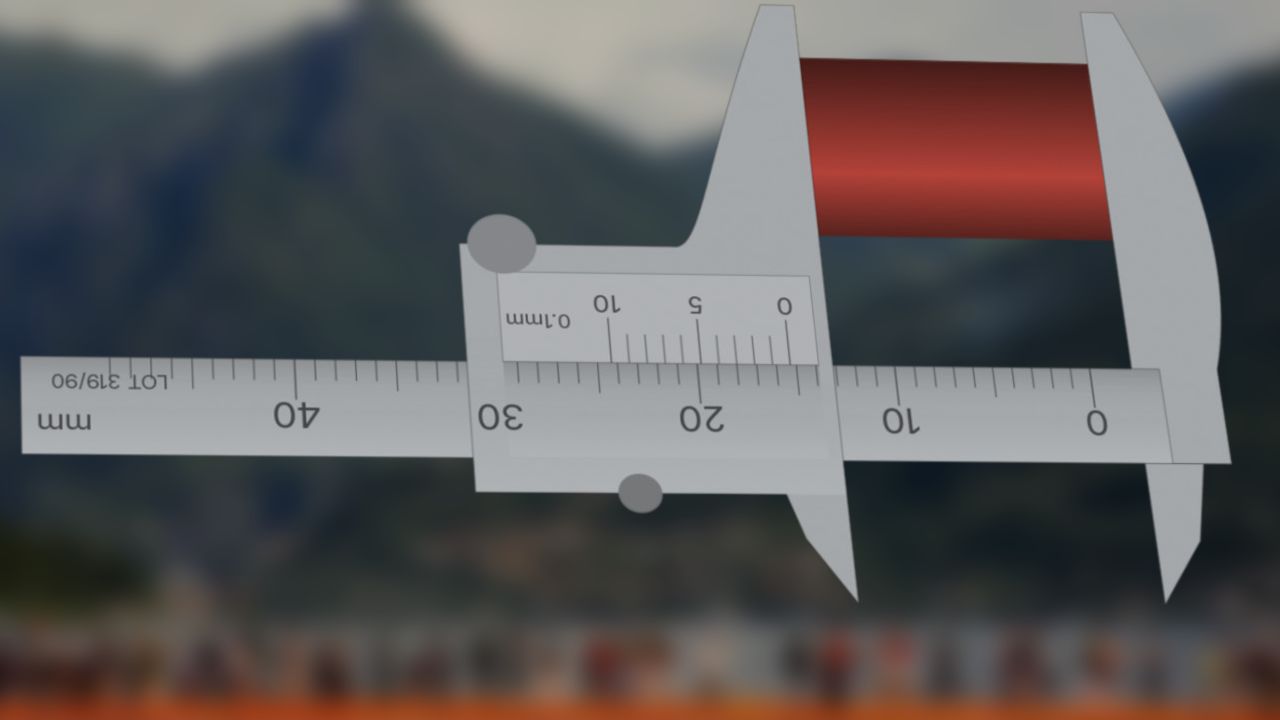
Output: value=15.3 unit=mm
